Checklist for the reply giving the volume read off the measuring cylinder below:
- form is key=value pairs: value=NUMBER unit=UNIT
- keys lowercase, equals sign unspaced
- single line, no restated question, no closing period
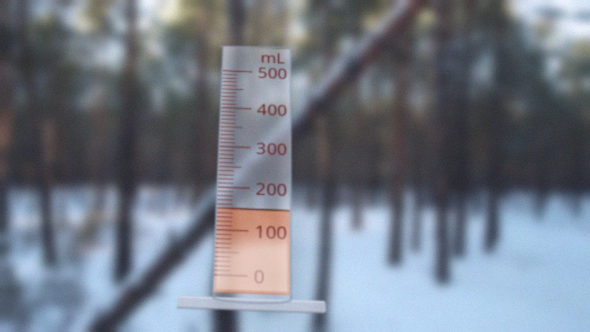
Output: value=150 unit=mL
